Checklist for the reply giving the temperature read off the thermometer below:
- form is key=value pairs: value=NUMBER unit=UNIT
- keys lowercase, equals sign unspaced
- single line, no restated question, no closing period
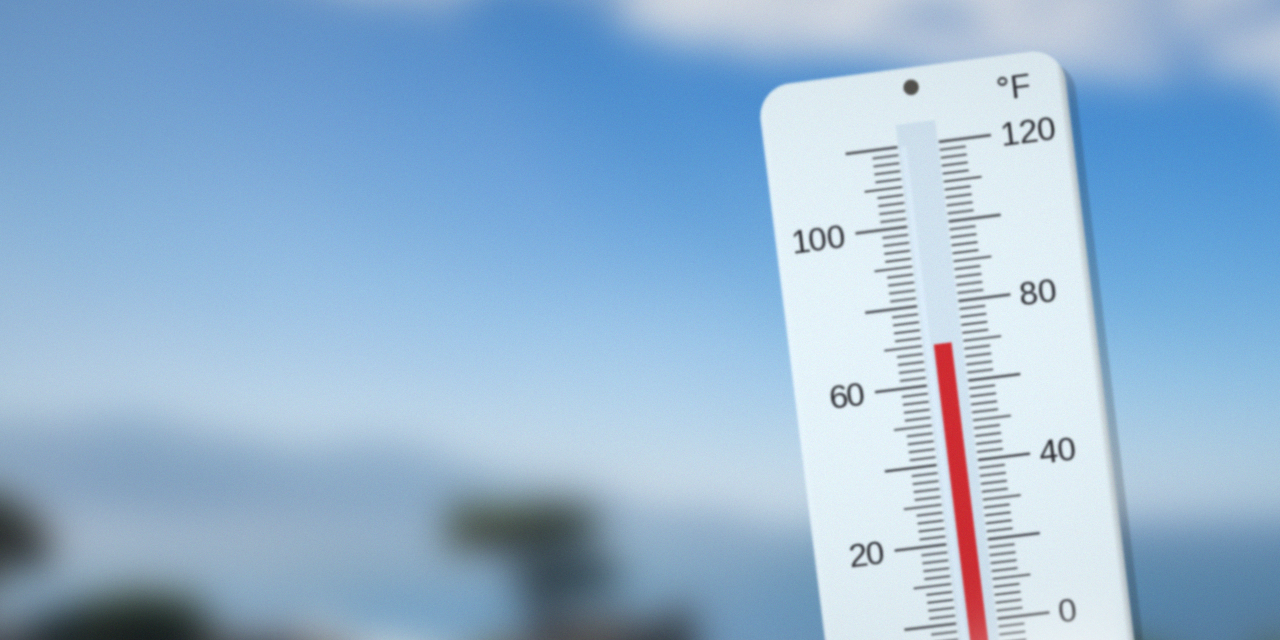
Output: value=70 unit=°F
